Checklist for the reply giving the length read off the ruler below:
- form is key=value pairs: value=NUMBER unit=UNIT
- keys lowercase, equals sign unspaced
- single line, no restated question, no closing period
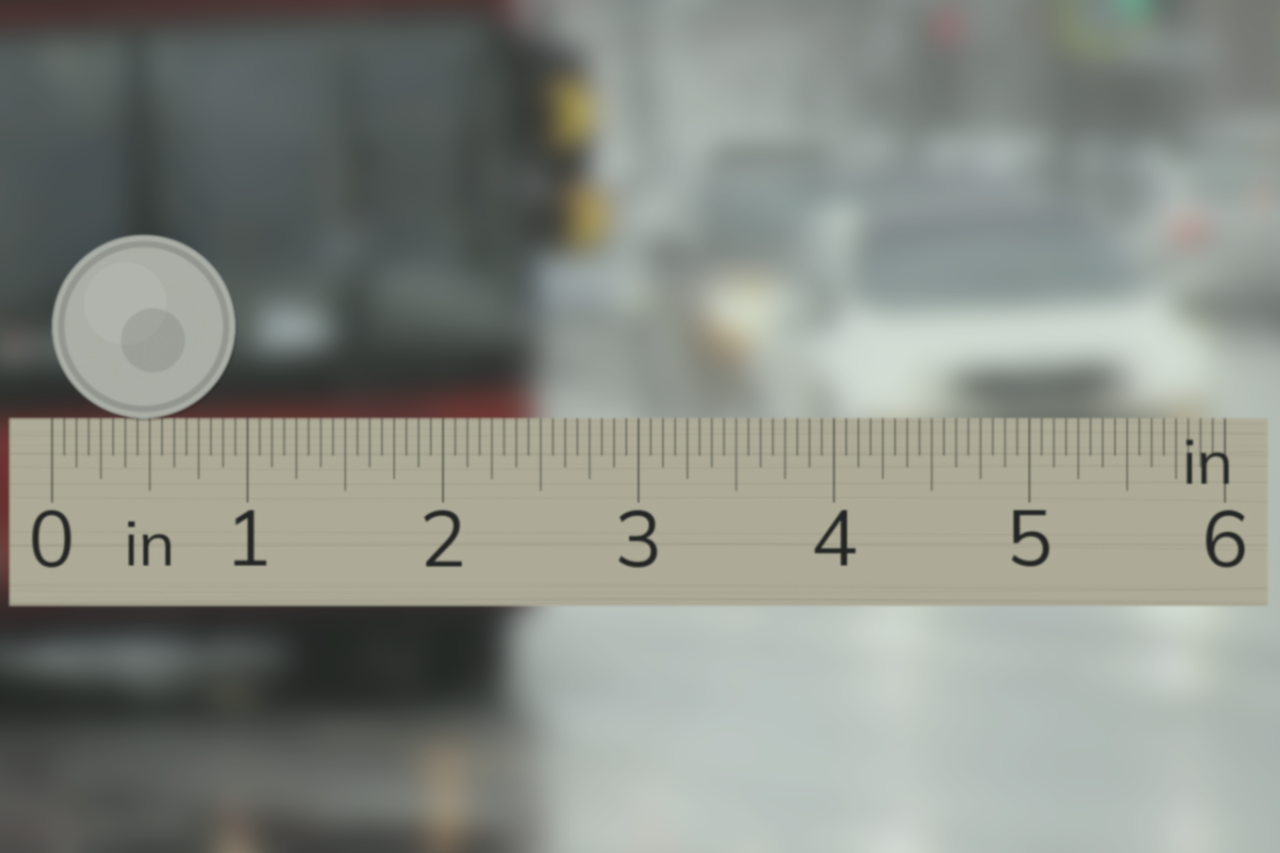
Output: value=0.9375 unit=in
